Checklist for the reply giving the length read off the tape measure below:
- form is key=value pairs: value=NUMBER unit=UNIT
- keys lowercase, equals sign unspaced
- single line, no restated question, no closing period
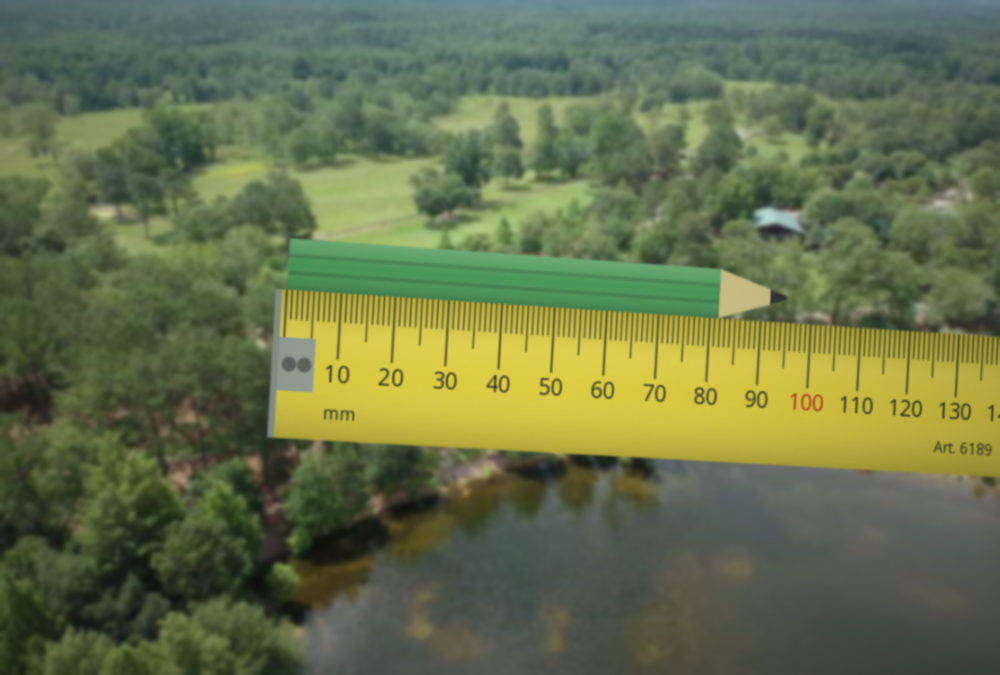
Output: value=95 unit=mm
